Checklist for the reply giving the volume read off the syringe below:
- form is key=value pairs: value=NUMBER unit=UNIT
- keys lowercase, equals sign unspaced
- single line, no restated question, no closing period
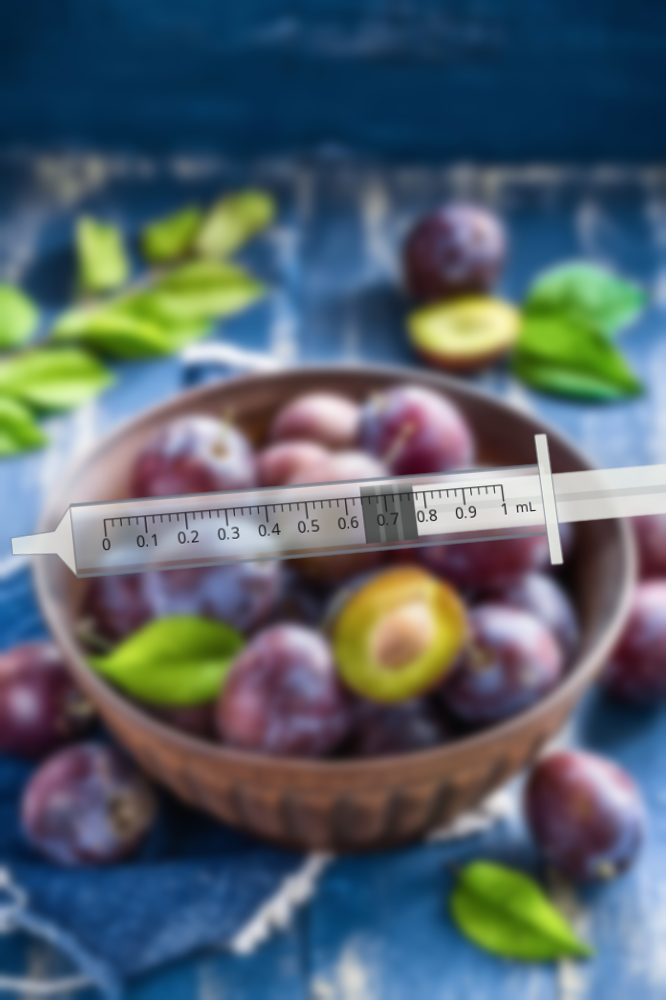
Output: value=0.64 unit=mL
